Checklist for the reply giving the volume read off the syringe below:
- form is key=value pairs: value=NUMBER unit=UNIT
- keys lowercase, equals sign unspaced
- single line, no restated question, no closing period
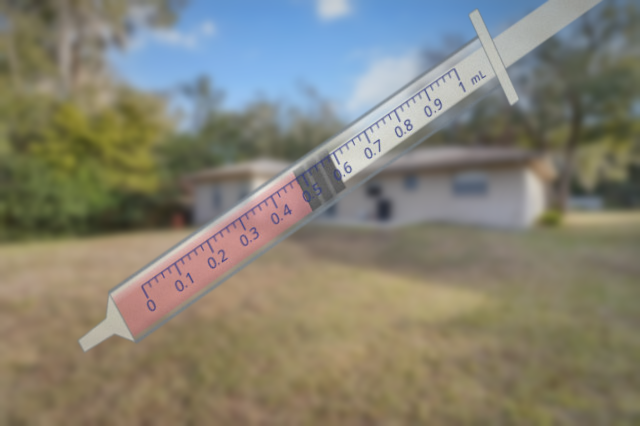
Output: value=0.48 unit=mL
